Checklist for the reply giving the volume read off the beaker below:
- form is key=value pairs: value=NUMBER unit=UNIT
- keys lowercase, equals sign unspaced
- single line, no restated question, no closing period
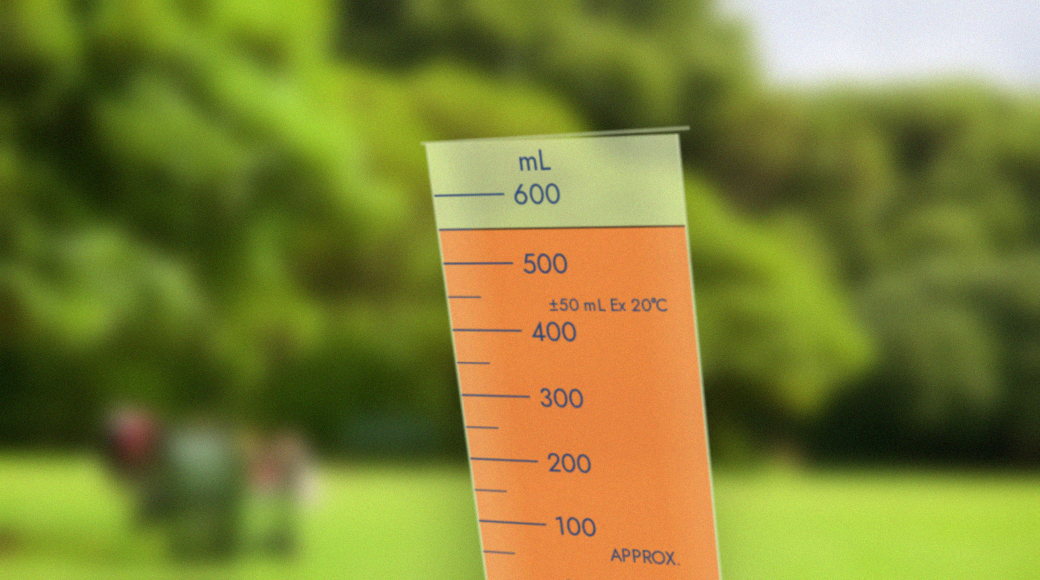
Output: value=550 unit=mL
